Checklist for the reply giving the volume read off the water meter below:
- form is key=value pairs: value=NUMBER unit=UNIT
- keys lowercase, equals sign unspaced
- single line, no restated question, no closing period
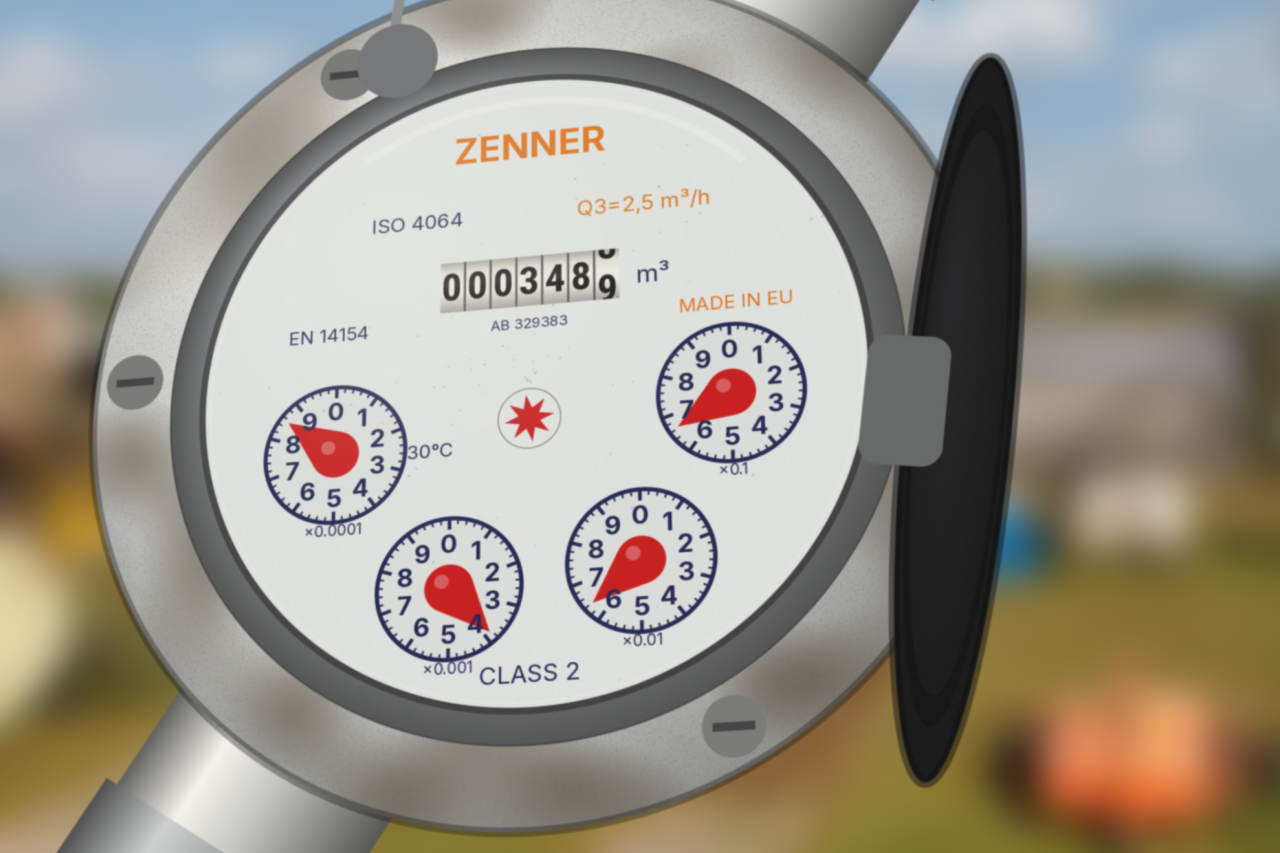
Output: value=3488.6638 unit=m³
